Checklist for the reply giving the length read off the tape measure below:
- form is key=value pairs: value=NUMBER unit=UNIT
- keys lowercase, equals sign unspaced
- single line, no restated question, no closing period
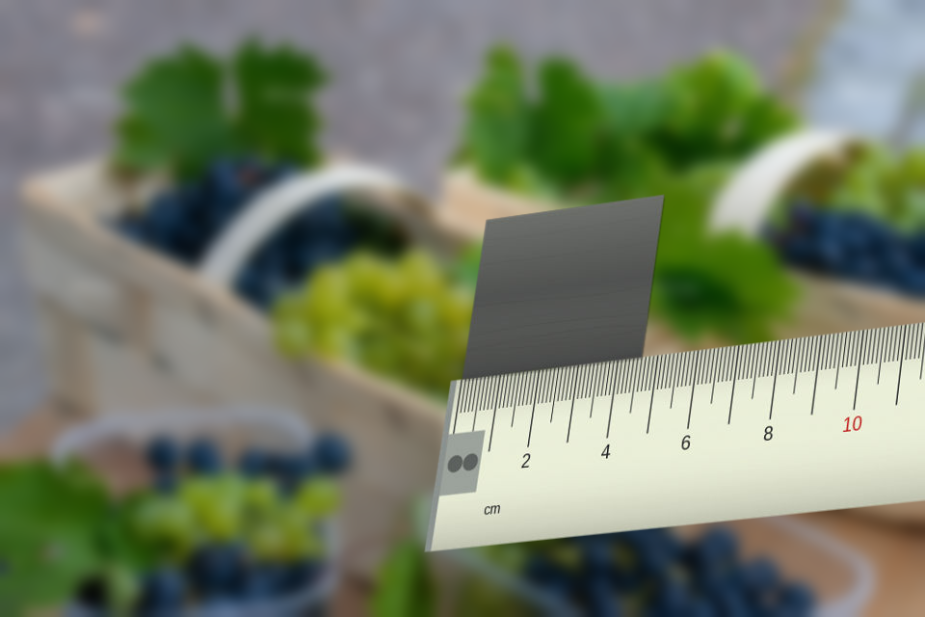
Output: value=4.6 unit=cm
